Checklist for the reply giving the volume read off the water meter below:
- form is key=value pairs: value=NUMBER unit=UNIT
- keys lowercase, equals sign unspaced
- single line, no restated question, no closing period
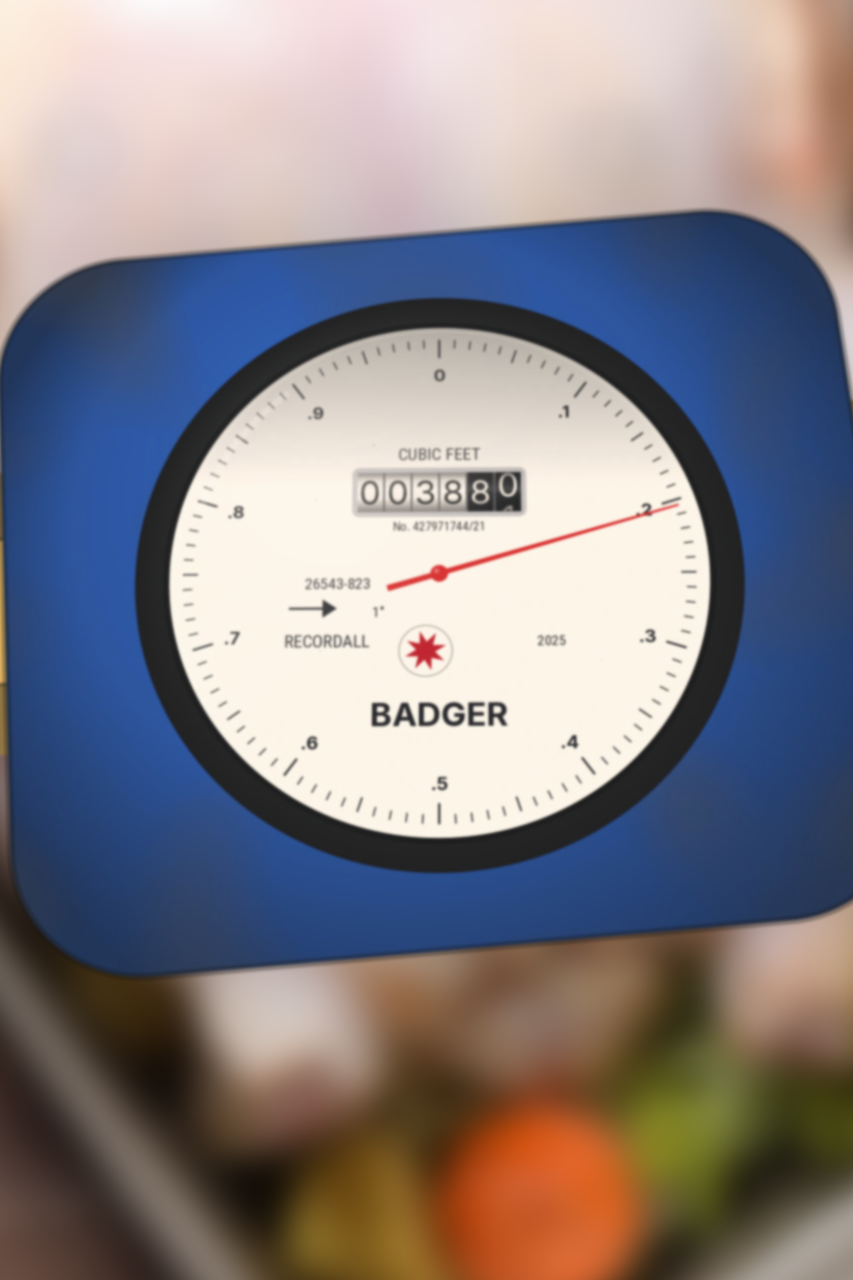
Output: value=3880.20 unit=ft³
